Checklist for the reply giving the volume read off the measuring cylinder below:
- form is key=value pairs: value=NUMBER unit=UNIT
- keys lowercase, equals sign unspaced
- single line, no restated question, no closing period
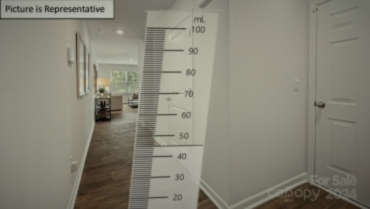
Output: value=45 unit=mL
